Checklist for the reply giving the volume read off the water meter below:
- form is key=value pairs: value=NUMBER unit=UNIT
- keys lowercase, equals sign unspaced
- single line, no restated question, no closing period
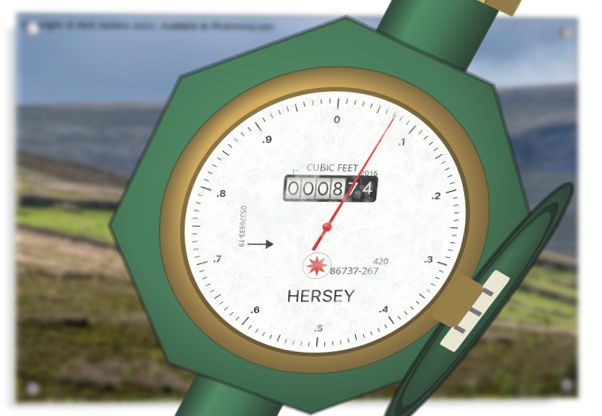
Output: value=874.07 unit=ft³
